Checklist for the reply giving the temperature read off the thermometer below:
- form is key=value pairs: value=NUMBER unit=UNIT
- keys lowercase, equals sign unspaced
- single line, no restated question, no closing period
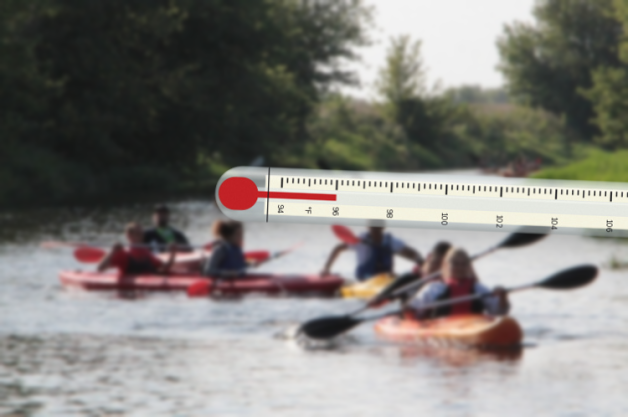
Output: value=96 unit=°F
